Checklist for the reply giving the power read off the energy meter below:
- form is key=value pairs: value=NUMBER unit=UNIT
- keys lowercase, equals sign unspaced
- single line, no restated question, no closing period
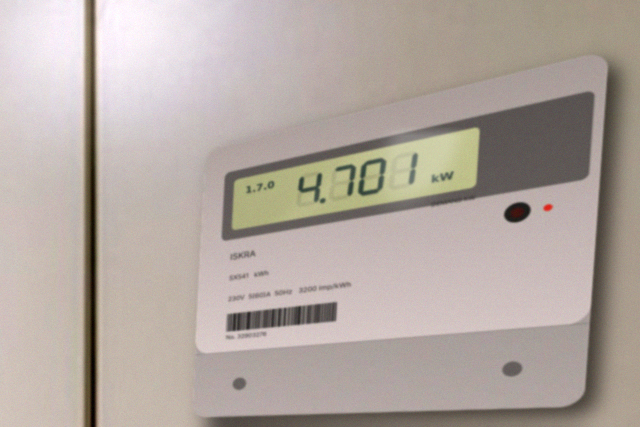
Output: value=4.701 unit=kW
